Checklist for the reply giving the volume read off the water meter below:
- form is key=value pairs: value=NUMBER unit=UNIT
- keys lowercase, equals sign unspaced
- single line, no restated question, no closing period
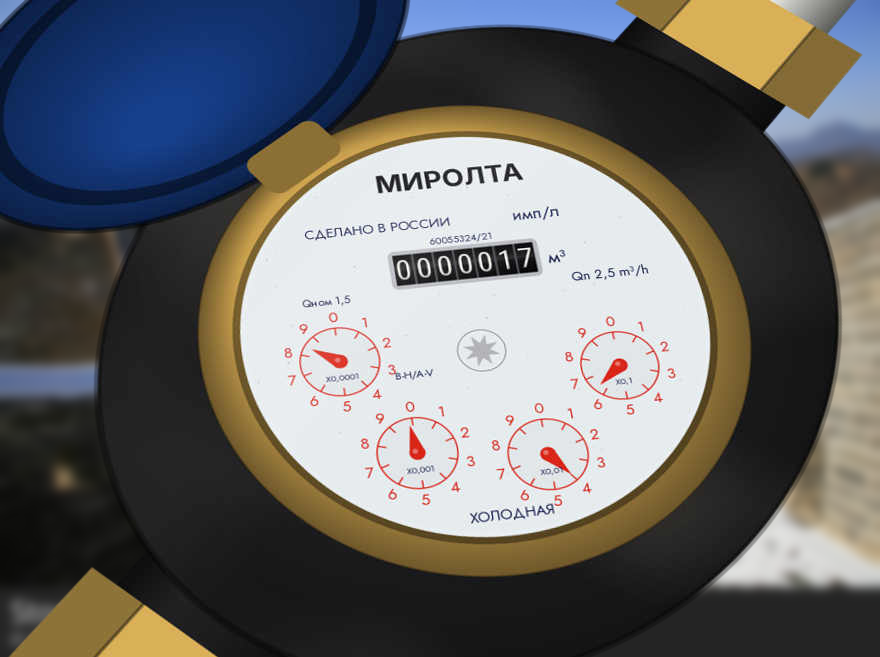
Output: value=17.6398 unit=m³
